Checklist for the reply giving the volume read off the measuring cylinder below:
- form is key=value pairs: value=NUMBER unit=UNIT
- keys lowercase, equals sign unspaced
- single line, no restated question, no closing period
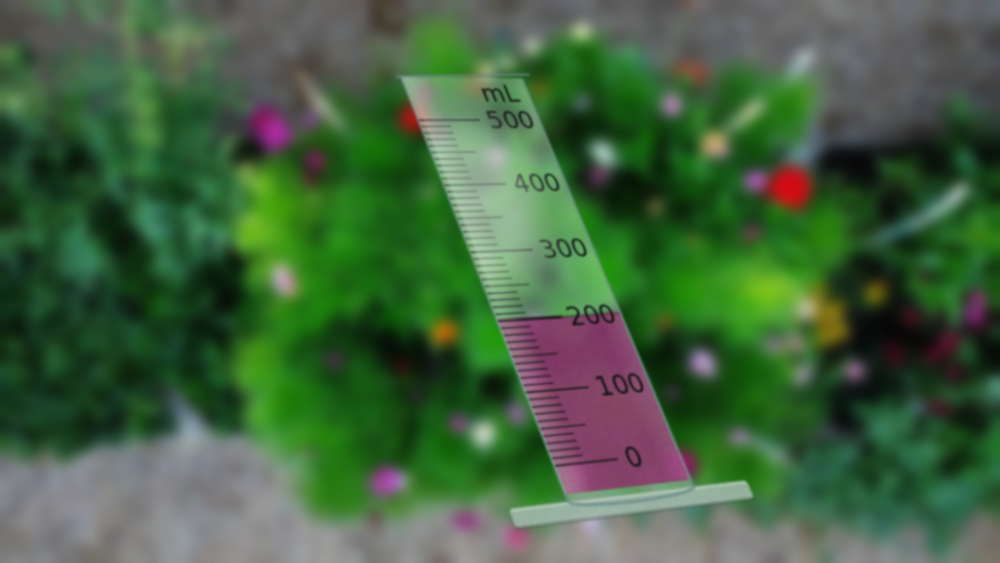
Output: value=200 unit=mL
